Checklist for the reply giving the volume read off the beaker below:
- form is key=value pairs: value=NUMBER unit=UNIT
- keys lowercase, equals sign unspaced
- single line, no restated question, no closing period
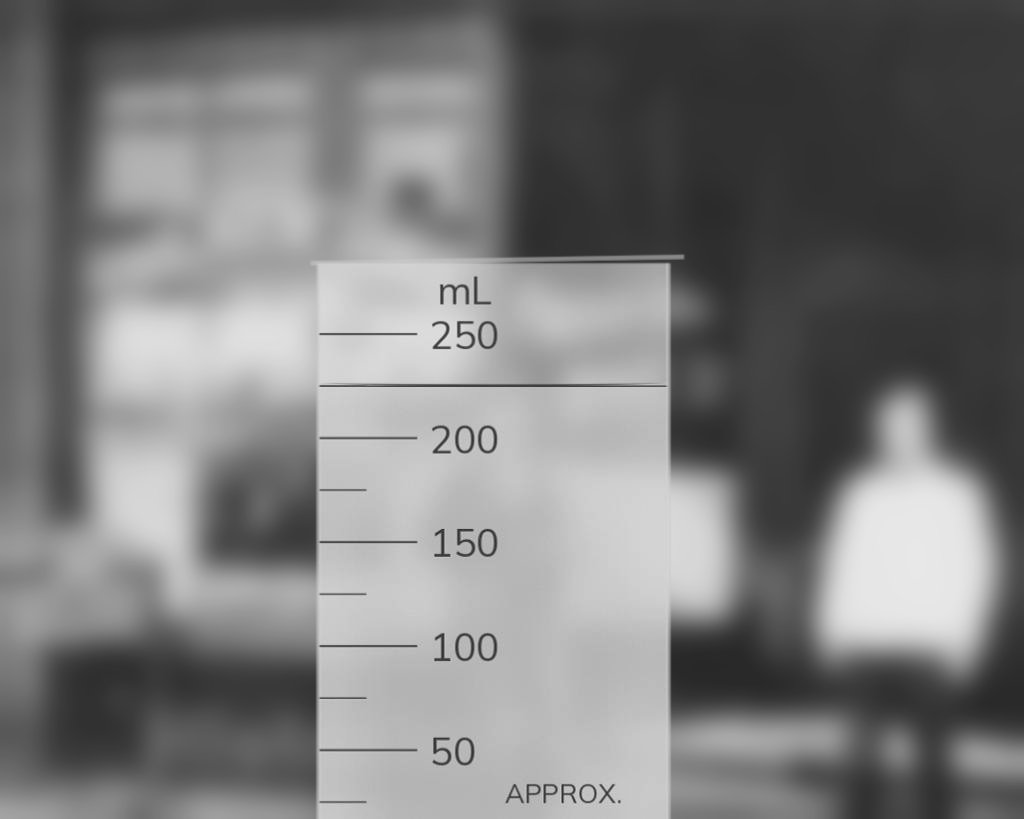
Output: value=225 unit=mL
